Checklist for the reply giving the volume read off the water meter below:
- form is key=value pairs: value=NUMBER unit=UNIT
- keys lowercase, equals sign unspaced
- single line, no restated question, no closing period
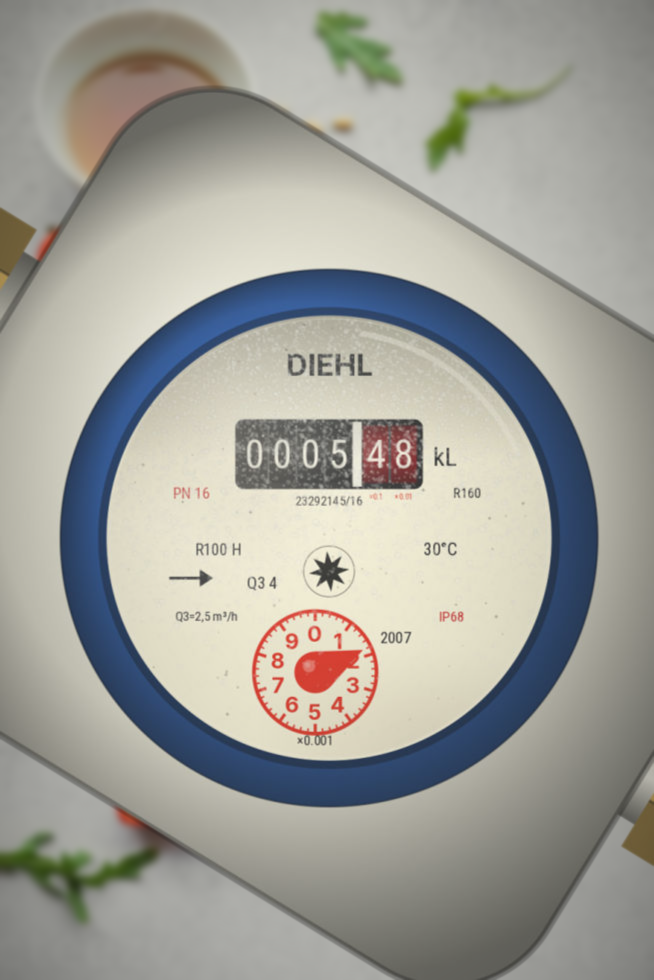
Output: value=5.481 unit=kL
